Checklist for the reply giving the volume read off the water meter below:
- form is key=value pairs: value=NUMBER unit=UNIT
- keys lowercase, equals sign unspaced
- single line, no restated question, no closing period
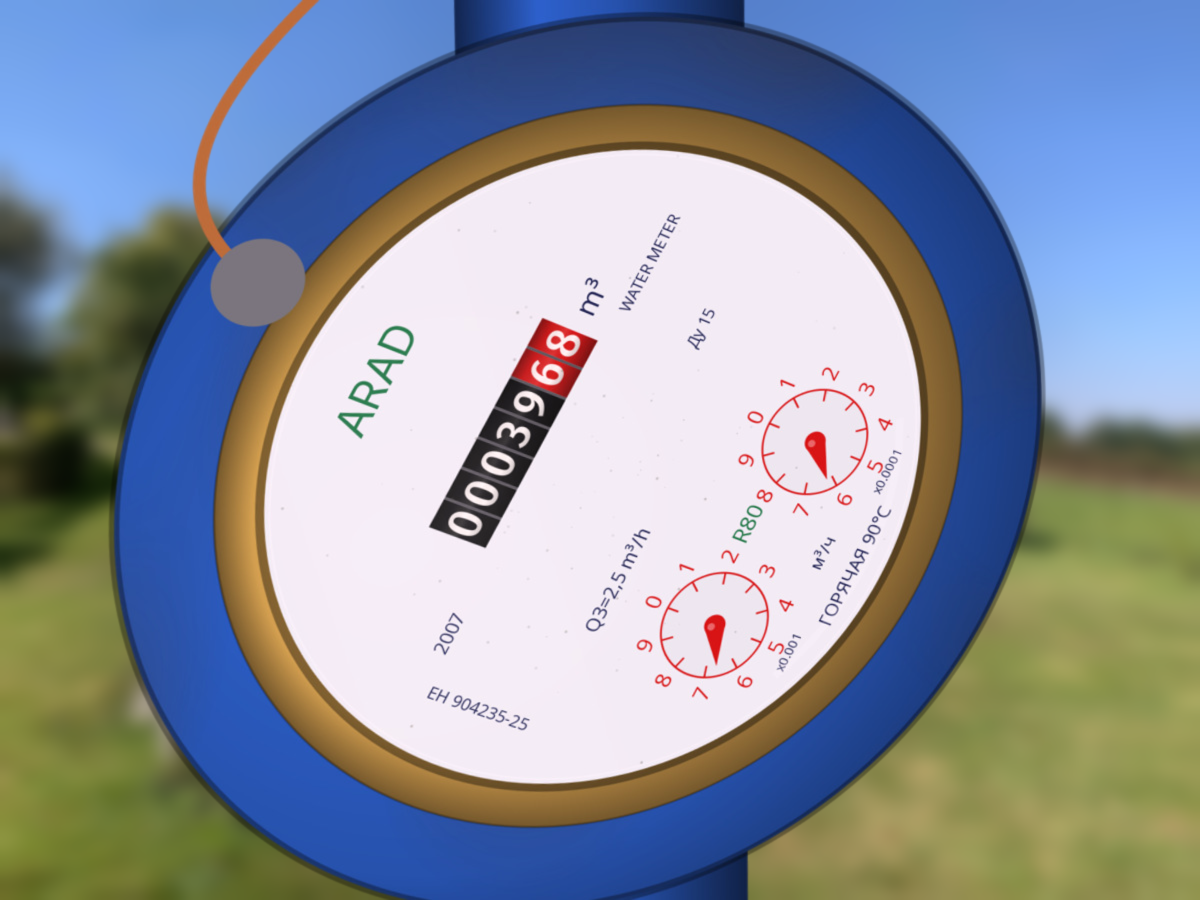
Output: value=39.6866 unit=m³
